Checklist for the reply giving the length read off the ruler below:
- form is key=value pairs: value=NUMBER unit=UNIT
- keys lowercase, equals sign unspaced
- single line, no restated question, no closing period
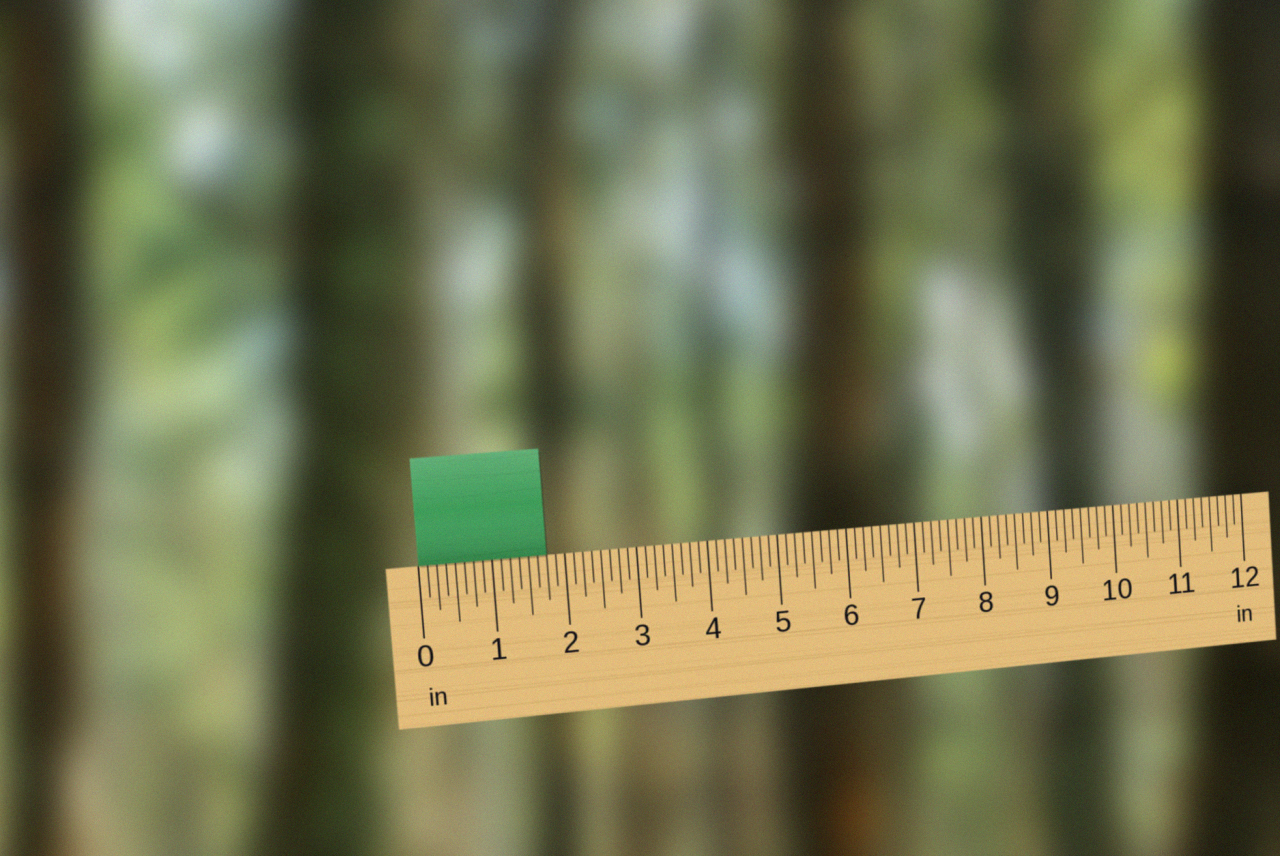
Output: value=1.75 unit=in
